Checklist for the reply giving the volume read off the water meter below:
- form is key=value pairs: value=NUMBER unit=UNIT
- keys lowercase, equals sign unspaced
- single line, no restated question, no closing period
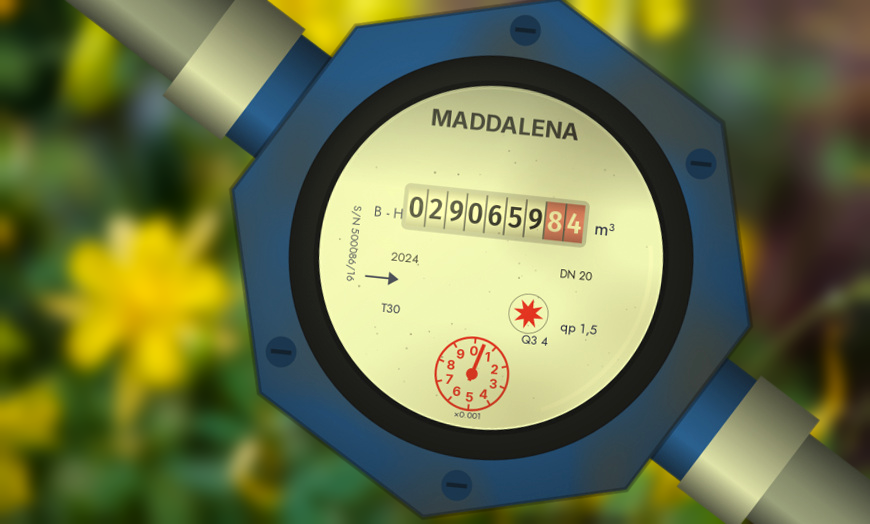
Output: value=290659.840 unit=m³
